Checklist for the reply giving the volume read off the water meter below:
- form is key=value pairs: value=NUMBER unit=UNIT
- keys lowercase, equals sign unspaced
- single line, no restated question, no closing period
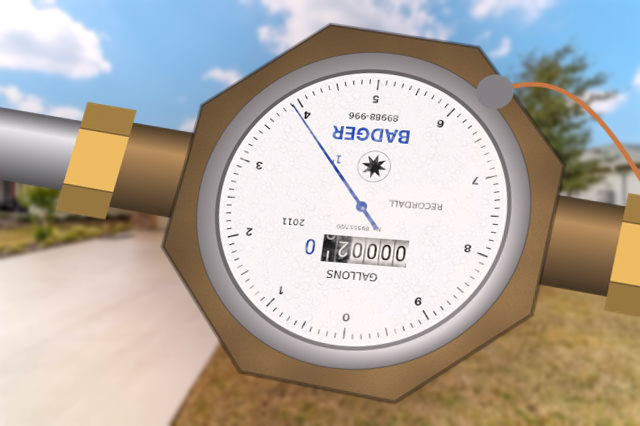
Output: value=213.9 unit=gal
